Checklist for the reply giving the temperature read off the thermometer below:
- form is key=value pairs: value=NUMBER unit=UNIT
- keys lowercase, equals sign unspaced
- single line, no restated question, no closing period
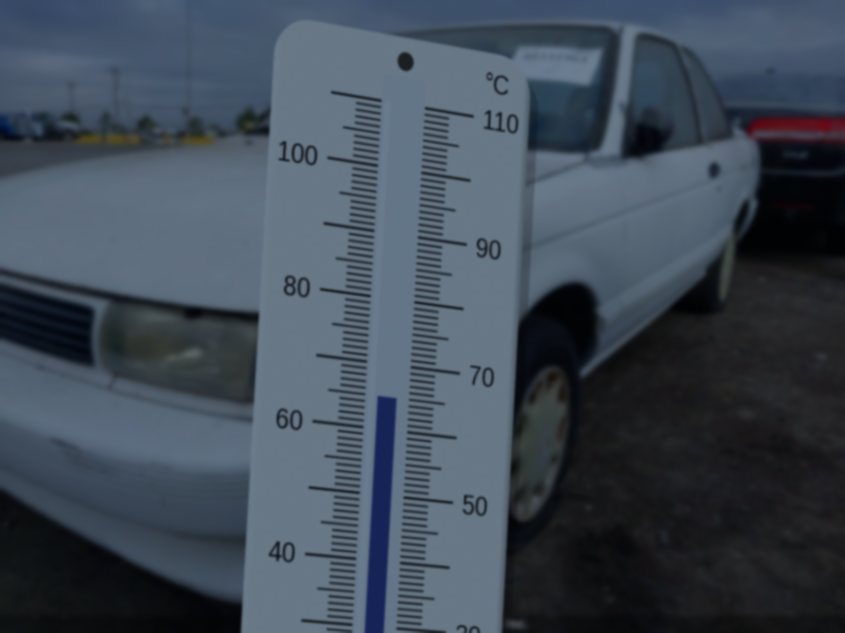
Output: value=65 unit=°C
